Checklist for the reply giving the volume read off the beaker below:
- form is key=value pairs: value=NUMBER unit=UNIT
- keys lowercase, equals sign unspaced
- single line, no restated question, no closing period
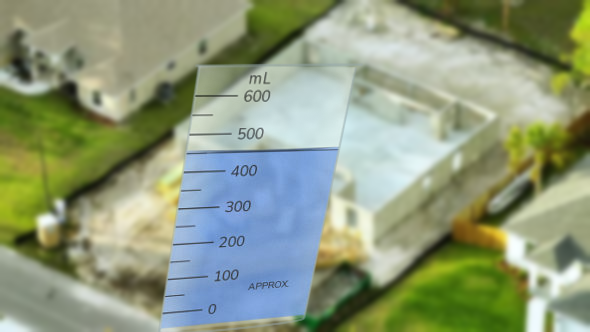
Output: value=450 unit=mL
